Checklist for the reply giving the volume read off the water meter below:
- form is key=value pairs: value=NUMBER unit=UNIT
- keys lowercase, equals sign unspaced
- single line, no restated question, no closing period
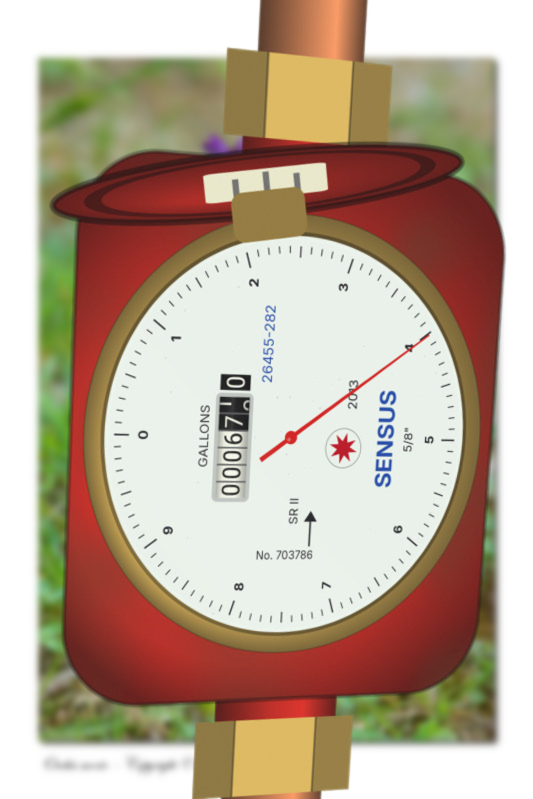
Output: value=6714.0 unit=gal
